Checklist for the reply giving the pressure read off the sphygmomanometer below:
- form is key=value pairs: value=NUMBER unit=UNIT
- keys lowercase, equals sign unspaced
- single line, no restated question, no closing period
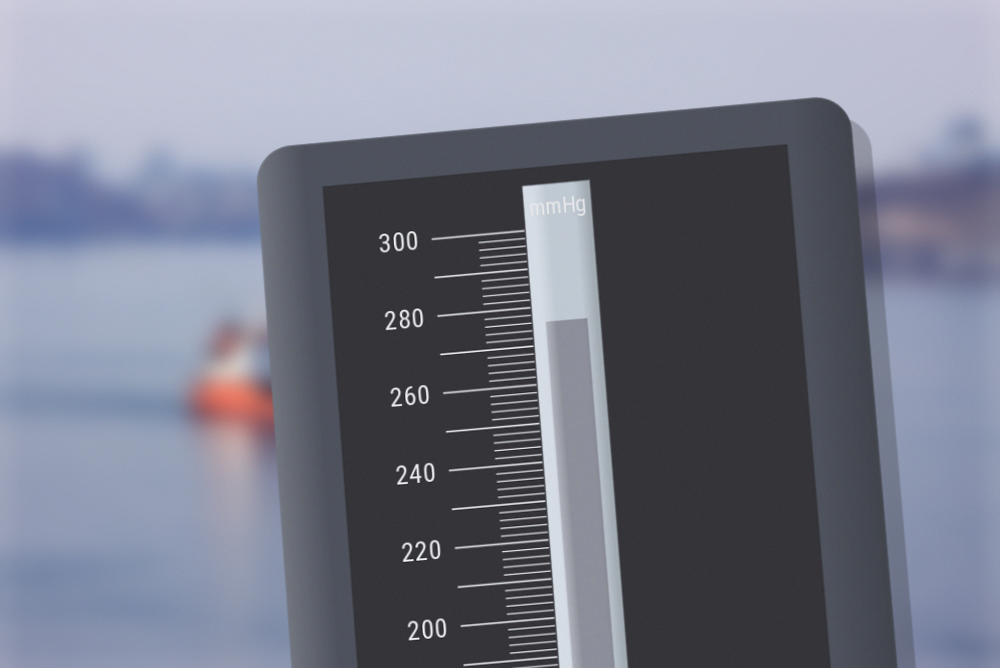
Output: value=276 unit=mmHg
